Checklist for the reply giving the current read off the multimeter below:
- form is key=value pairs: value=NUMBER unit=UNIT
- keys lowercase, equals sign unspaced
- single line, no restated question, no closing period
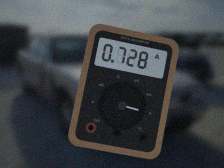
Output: value=0.728 unit=A
